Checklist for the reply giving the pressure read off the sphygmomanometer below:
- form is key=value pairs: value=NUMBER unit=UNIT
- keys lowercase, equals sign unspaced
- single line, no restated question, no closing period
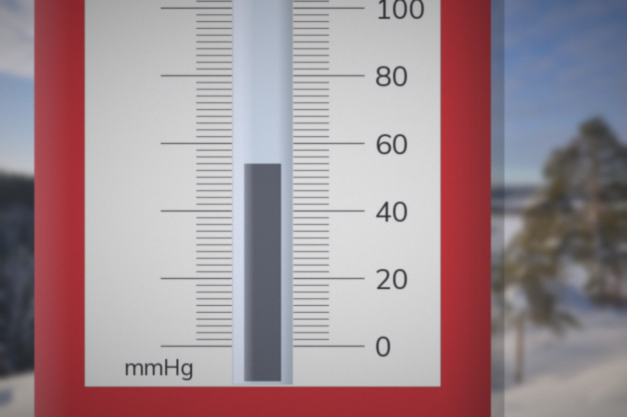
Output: value=54 unit=mmHg
